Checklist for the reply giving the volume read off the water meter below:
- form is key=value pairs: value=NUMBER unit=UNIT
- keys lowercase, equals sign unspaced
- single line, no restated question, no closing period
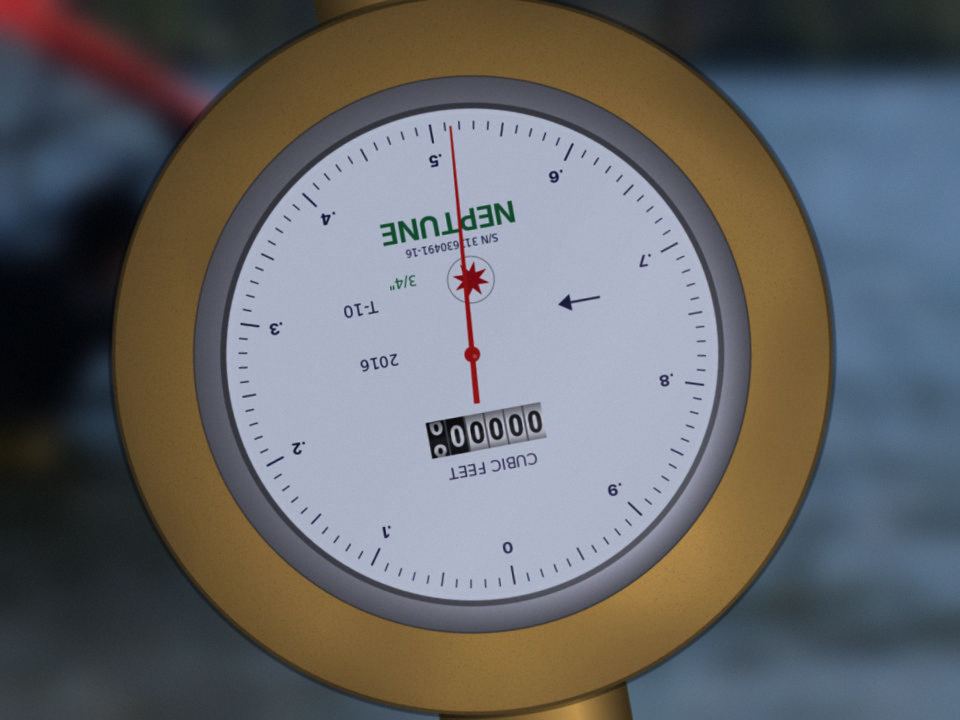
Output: value=8.51 unit=ft³
